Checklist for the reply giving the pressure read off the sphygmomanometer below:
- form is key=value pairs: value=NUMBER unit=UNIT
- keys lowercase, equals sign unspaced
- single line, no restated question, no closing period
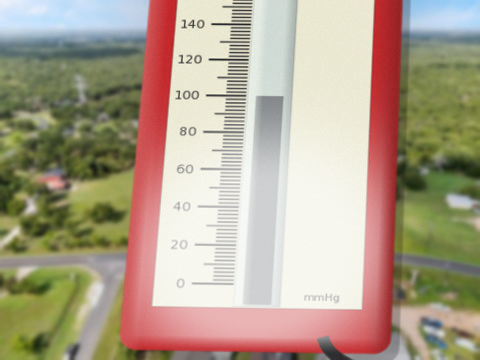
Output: value=100 unit=mmHg
